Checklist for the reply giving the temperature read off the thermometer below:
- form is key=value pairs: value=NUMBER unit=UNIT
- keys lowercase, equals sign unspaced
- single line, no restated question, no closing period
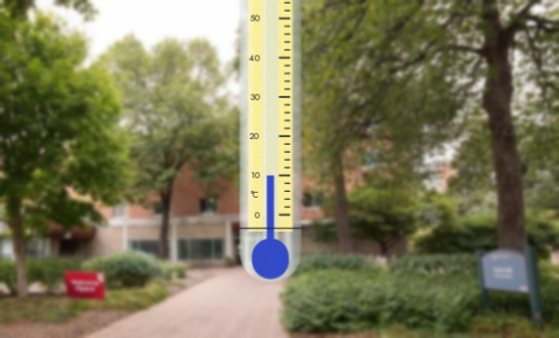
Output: value=10 unit=°C
